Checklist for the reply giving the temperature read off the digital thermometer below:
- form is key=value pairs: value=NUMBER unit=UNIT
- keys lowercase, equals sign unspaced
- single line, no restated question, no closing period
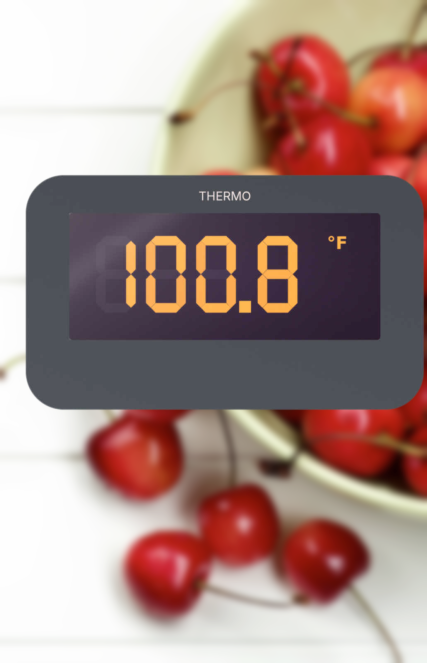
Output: value=100.8 unit=°F
